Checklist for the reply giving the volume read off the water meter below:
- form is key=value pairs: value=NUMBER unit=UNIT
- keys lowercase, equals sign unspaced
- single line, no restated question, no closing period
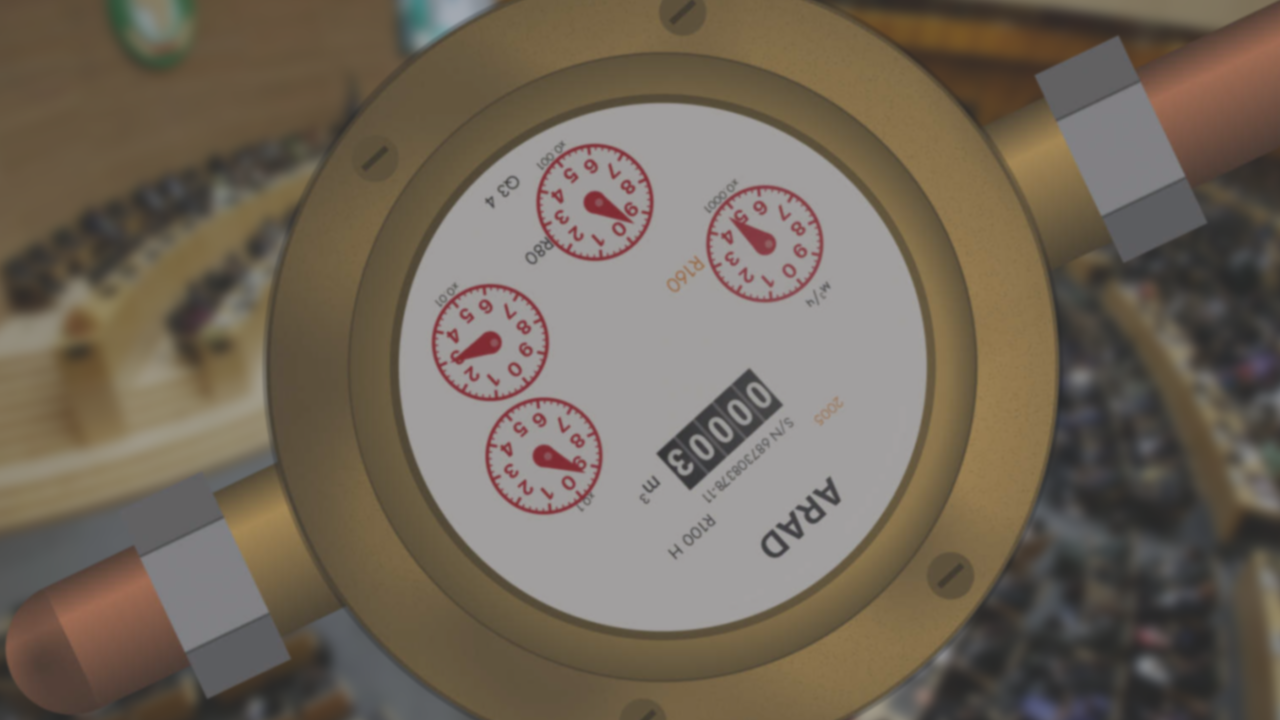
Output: value=2.9294 unit=m³
